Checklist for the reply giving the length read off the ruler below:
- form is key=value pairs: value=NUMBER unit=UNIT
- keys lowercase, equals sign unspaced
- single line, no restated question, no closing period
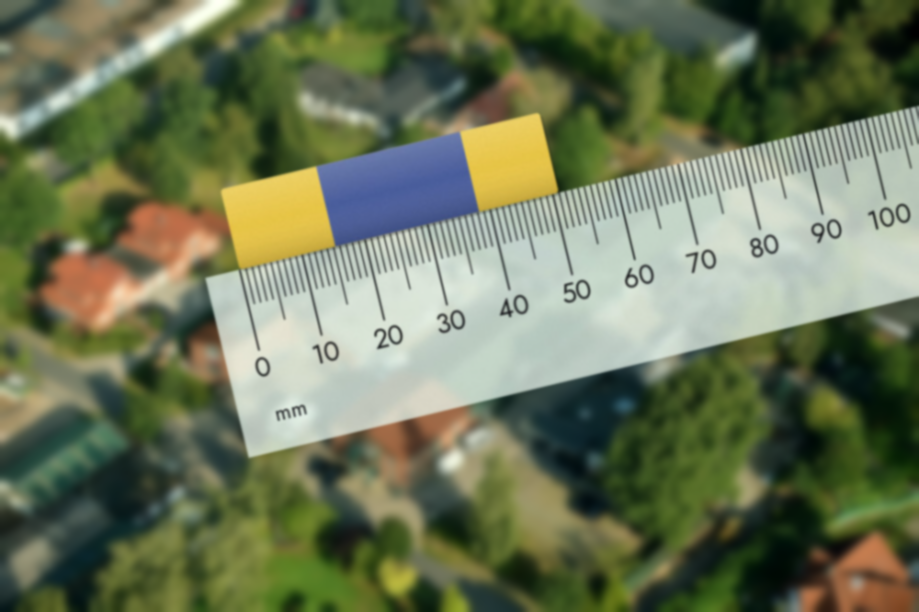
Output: value=51 unit=mm
